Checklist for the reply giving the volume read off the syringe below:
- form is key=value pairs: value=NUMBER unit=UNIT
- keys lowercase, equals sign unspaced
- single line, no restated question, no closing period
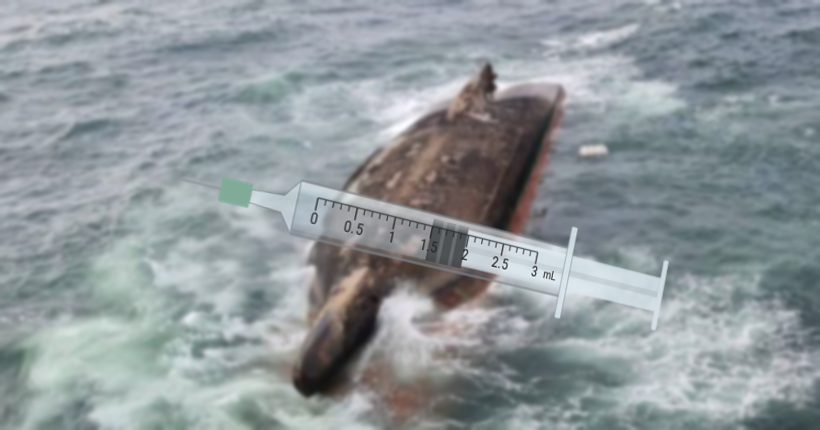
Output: value=1.5 unit=mL
